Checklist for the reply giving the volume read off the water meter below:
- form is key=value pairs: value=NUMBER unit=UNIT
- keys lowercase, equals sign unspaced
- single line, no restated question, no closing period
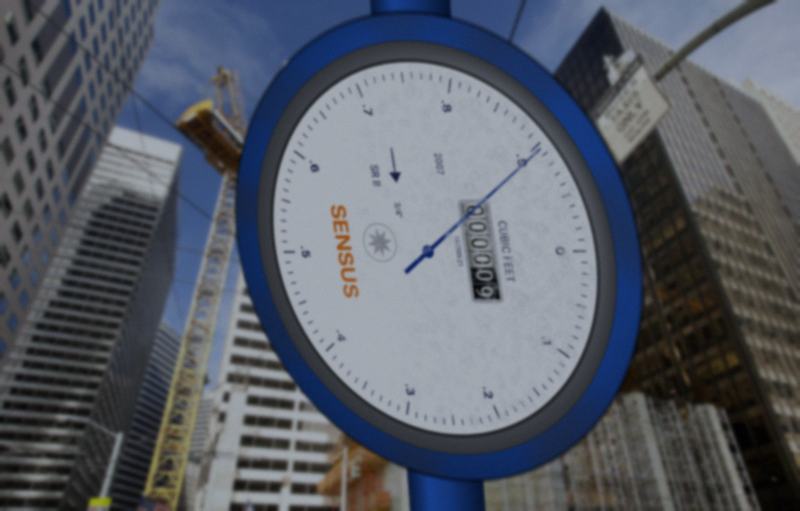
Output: value=8.90 unit=ft³
